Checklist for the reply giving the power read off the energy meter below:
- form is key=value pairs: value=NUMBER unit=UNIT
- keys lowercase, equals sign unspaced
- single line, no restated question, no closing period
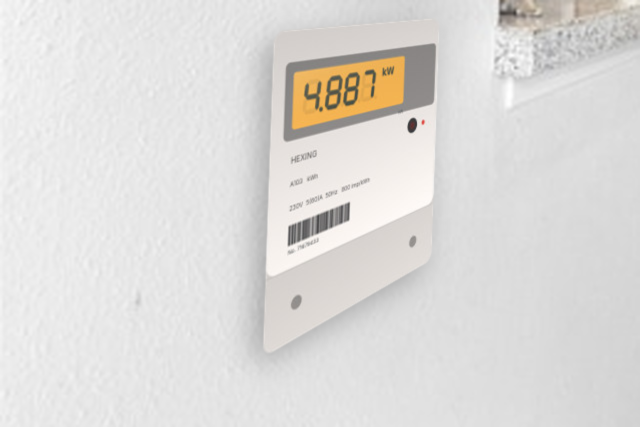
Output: value=4.887 unit=kW
